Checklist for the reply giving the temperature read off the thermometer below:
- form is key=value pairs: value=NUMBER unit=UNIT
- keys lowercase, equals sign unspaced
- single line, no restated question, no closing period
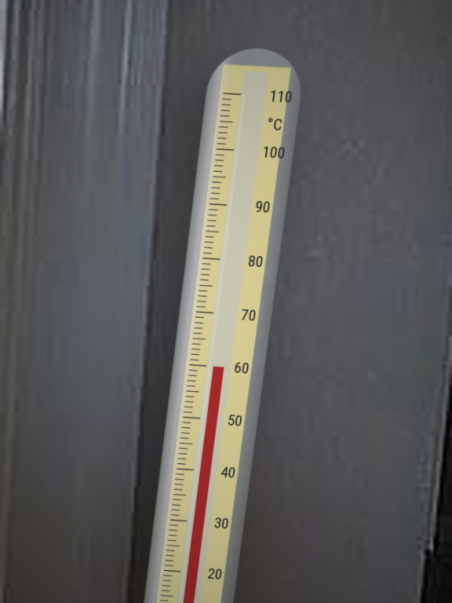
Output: value=60 unit=°C
